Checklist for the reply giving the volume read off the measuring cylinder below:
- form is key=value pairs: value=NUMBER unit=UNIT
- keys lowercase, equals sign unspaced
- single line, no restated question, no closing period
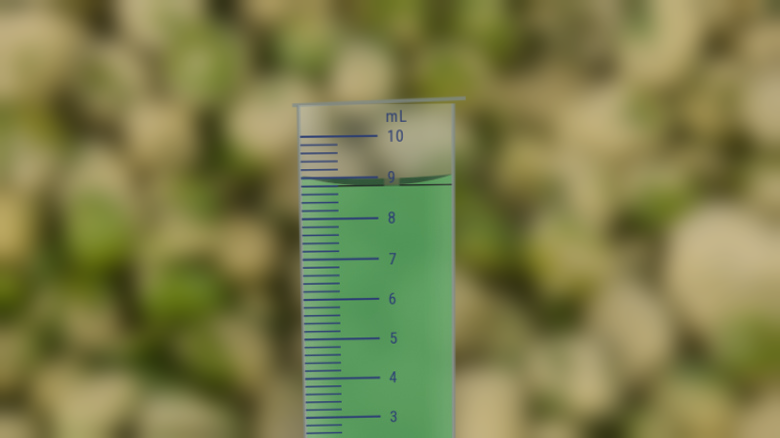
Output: value=8.8 unit=mL
